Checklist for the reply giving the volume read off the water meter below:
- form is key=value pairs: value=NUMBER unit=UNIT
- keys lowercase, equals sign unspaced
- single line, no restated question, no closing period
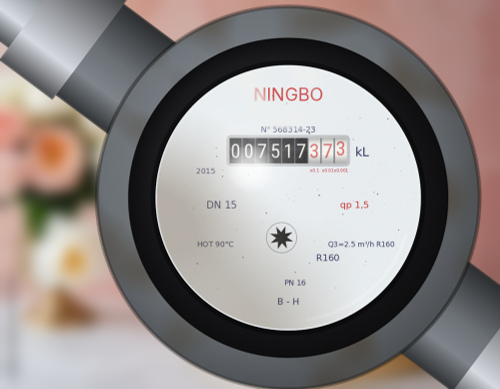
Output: value=7517.373 unit=kL
